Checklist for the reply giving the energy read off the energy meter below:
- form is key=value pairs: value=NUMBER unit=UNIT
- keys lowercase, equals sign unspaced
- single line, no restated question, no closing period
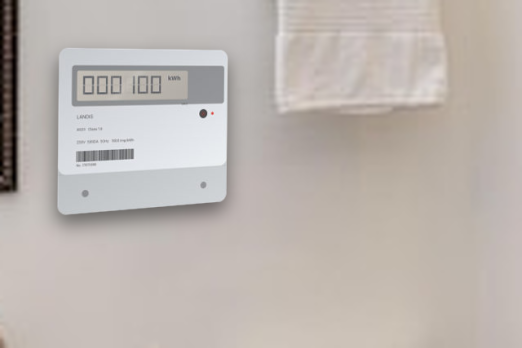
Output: value=100 unit=kWh
